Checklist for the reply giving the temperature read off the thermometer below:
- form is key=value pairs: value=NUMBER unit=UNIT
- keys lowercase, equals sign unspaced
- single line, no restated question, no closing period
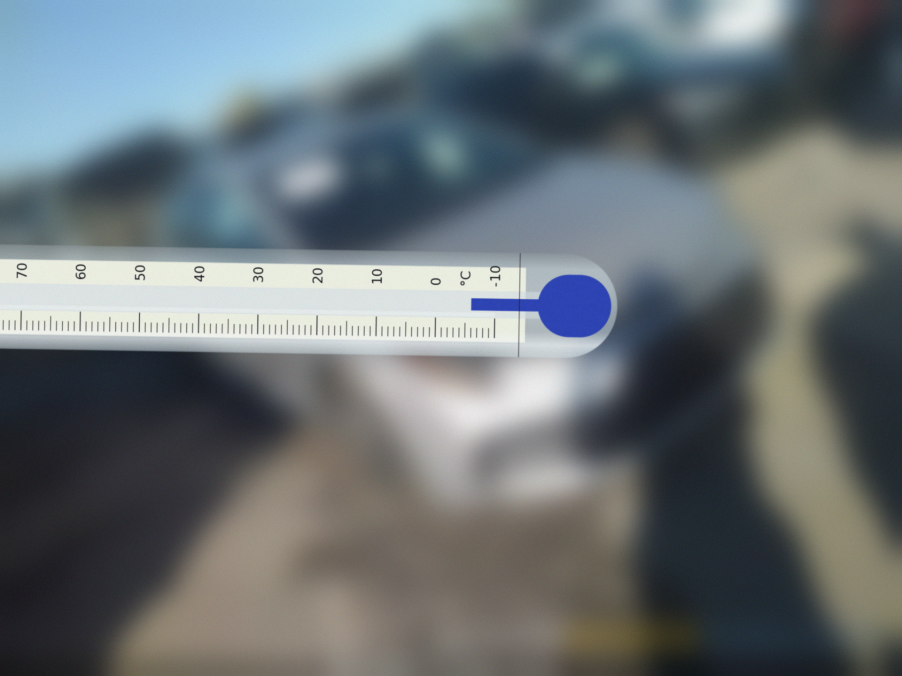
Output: value=-6 unit=°C
